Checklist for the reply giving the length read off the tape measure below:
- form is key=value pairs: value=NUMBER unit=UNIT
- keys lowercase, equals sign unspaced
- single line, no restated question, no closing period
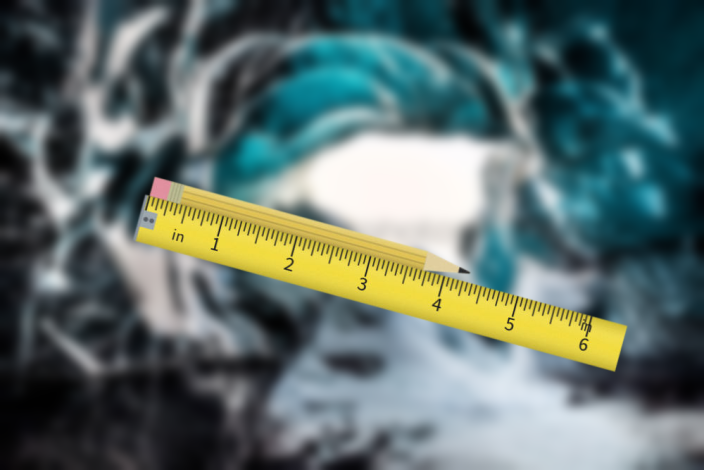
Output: value=4.3125 unit=in
